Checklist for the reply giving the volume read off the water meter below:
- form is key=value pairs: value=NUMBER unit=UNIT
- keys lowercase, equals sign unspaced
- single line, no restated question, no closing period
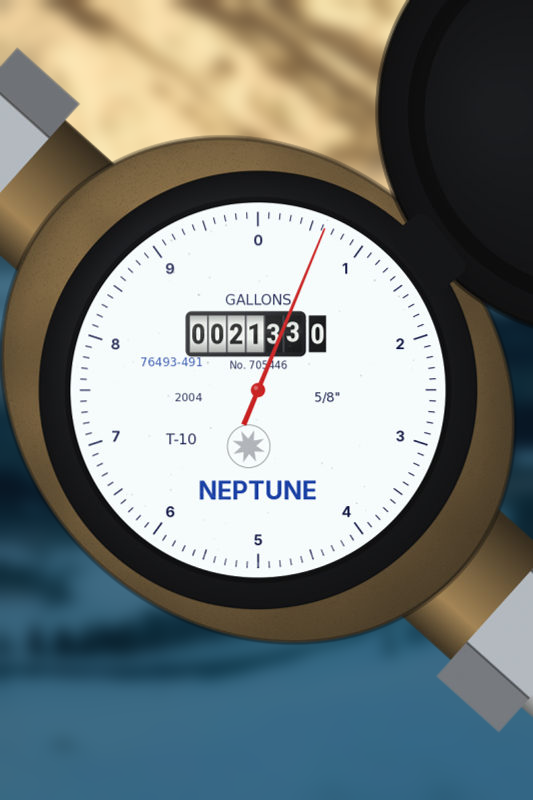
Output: value=21330.6 unit=gal
